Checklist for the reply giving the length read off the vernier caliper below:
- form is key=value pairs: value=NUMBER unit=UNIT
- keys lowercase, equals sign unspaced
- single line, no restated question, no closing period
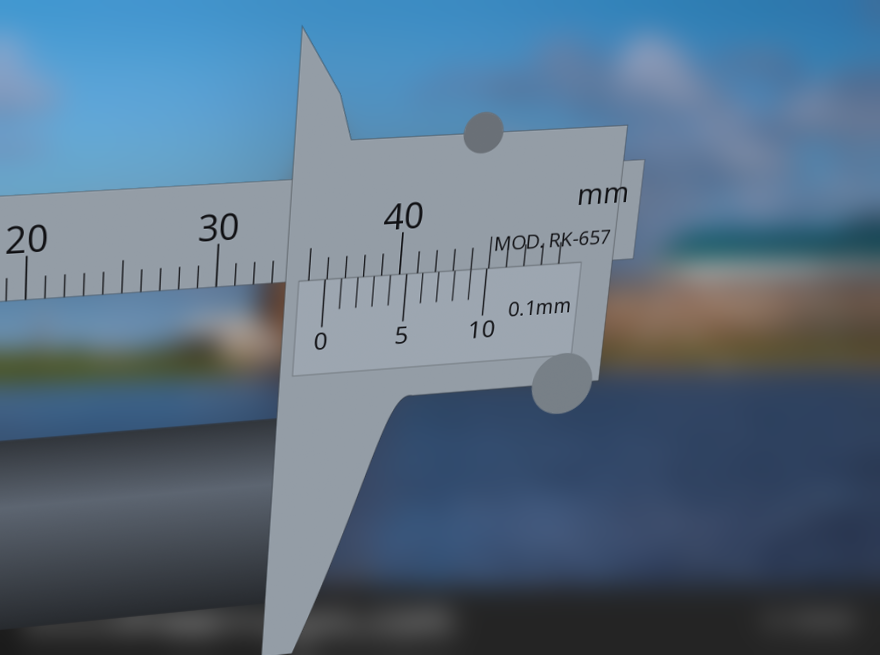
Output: value=35.9 unit=mm
